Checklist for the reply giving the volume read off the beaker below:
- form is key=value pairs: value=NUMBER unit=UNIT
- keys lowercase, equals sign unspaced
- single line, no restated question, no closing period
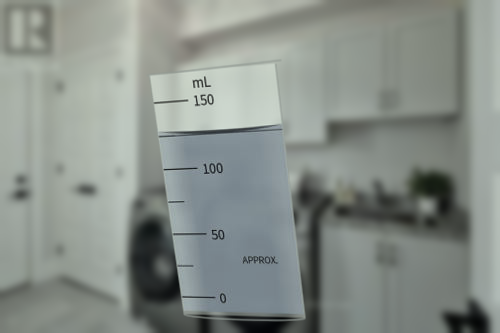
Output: value=125 unit=mL
